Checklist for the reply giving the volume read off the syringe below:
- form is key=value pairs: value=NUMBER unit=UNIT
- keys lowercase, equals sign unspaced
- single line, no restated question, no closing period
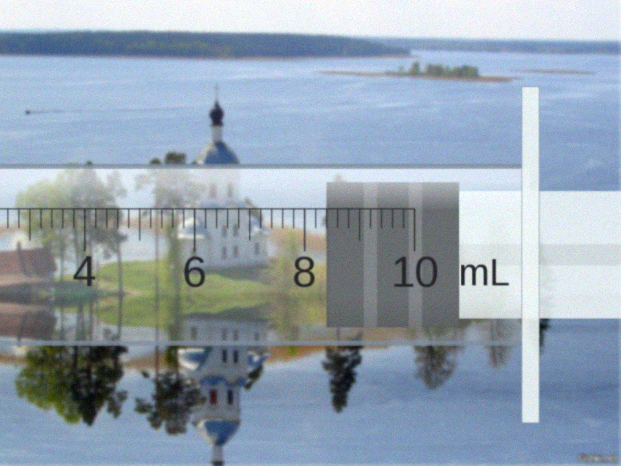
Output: value=8.4 unit=mL
